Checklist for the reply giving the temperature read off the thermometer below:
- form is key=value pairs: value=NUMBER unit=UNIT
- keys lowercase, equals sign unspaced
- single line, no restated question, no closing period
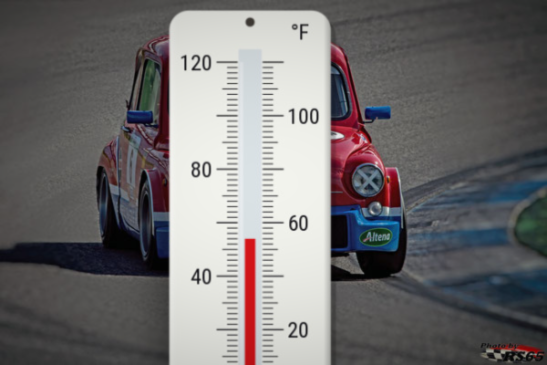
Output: value=54 unit=°F
